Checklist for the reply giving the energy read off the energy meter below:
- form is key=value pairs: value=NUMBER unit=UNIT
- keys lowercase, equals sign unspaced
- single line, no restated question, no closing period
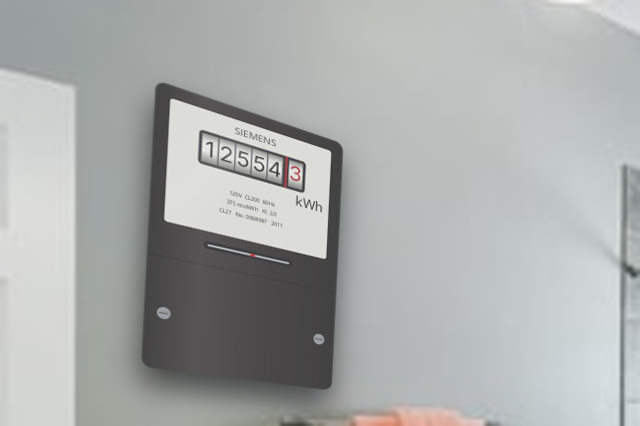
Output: value=12554.3 unit=kWh
